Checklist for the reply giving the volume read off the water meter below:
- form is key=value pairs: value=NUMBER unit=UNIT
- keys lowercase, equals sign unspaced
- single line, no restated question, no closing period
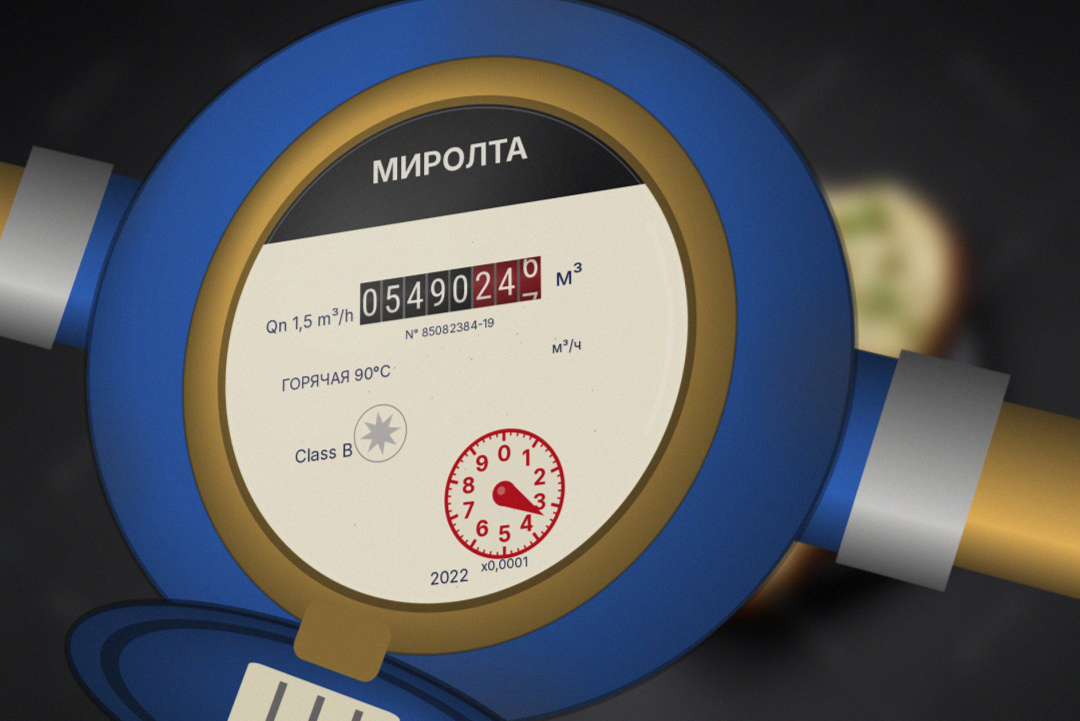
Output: value=5490.2463 unit=m³
